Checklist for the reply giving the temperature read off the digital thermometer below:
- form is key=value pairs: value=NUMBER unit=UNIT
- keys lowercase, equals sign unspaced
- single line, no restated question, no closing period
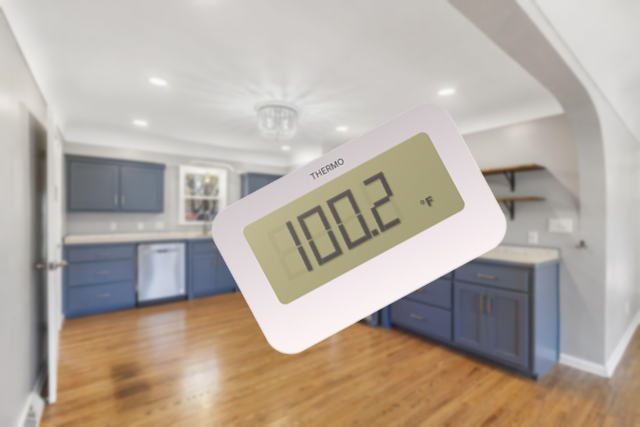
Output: value=100.2 unit=°F
